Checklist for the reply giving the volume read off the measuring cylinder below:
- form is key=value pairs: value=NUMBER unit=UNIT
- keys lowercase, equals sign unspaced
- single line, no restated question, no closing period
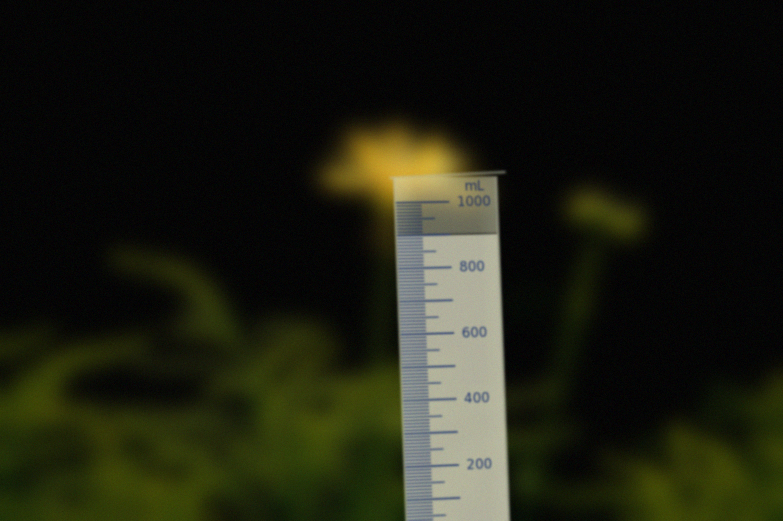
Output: value=900 unit=mL
